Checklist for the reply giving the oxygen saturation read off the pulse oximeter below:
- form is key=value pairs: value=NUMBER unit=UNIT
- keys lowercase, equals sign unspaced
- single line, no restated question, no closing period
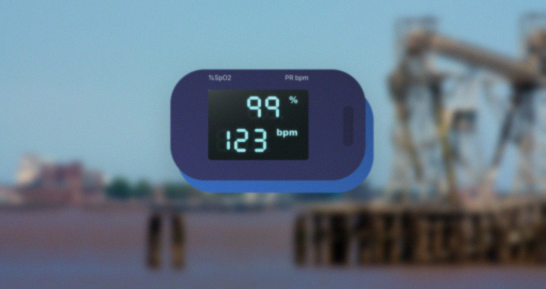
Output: value=99 unit=%
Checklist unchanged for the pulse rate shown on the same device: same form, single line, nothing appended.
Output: value=123 unit=bpm
